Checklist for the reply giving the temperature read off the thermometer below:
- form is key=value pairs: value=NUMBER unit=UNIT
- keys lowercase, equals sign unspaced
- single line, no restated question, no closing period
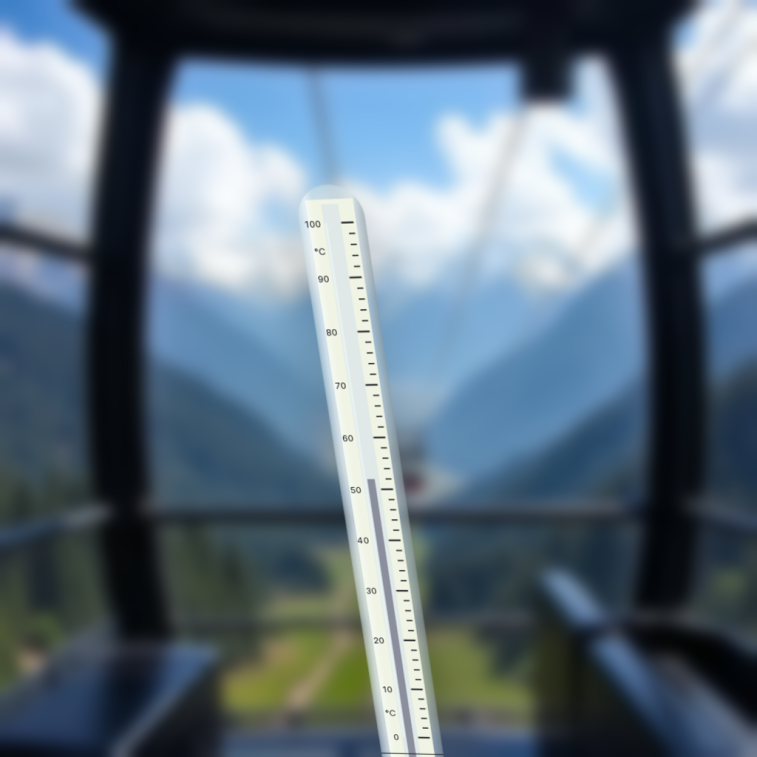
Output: value=52 unit=°C
